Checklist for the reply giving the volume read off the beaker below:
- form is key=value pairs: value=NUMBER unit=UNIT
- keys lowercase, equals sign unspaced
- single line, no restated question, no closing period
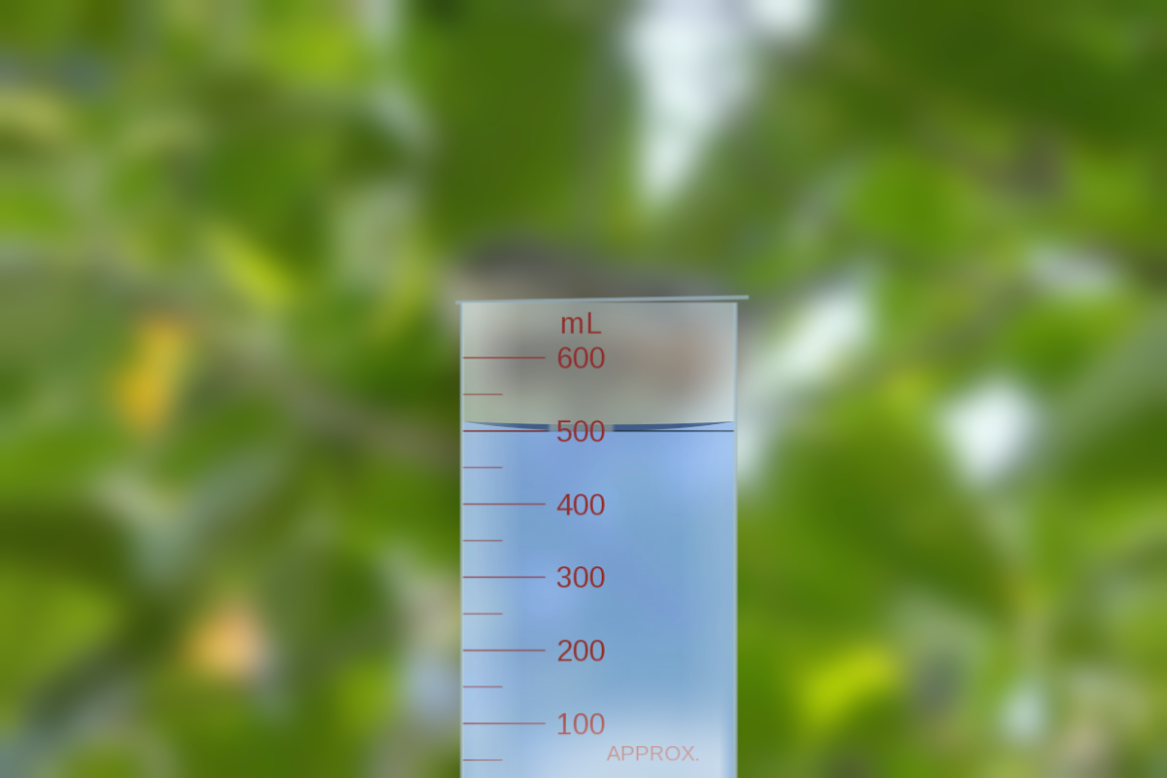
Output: value=500 unit=mL
